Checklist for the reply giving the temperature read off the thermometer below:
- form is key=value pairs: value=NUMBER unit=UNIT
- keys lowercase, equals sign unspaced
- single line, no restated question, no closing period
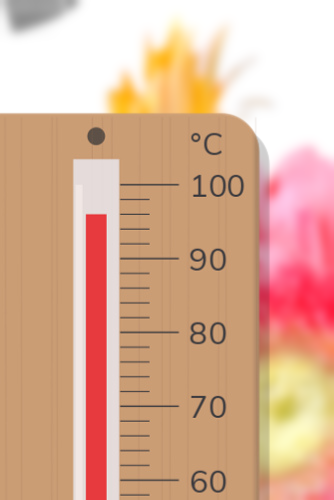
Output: value=96 unit=°C
